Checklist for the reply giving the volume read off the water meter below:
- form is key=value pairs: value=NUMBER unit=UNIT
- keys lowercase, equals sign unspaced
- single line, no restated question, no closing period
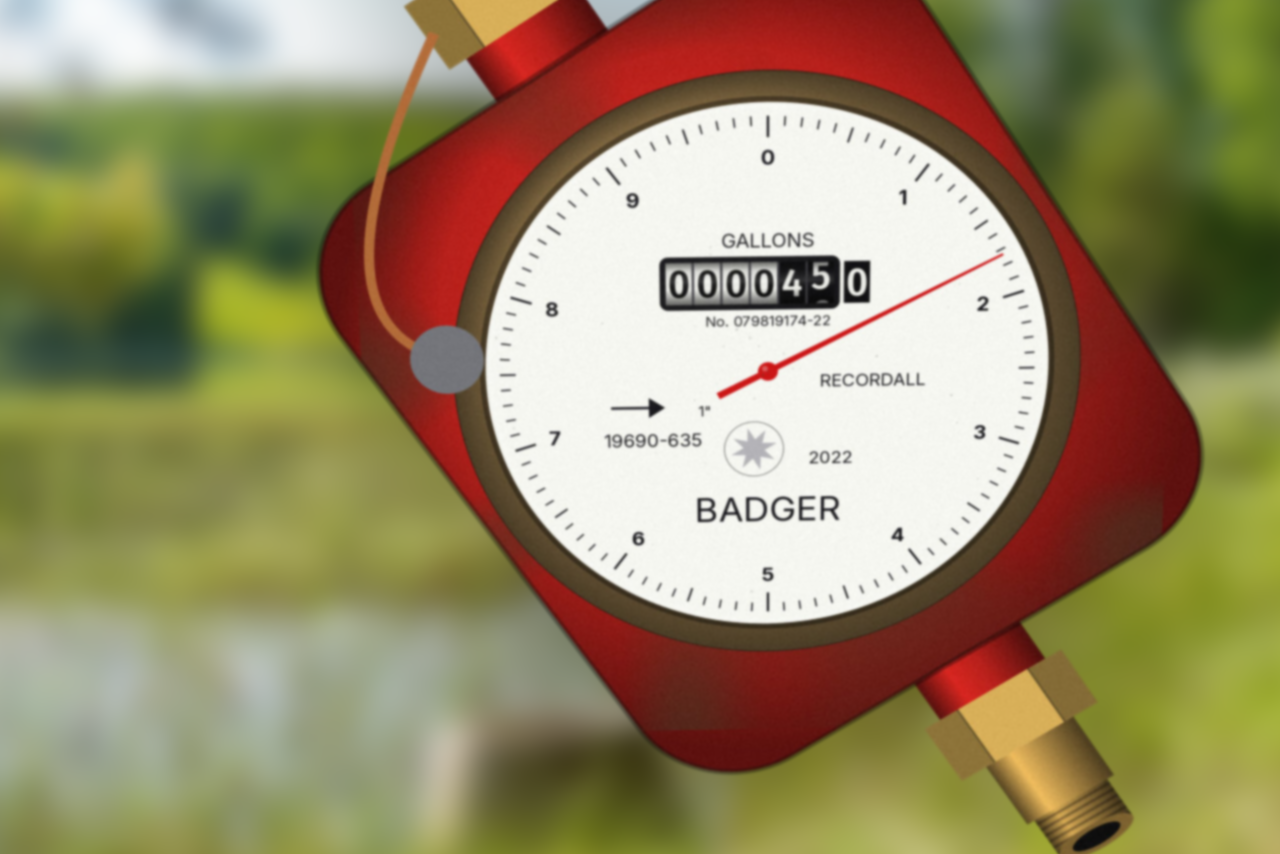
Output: value=451.7 unit=gal
